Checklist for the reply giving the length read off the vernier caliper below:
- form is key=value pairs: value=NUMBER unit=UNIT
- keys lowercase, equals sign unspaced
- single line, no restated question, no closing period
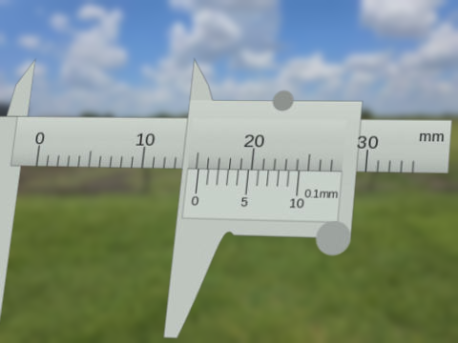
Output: value=15.2 unit=mm
